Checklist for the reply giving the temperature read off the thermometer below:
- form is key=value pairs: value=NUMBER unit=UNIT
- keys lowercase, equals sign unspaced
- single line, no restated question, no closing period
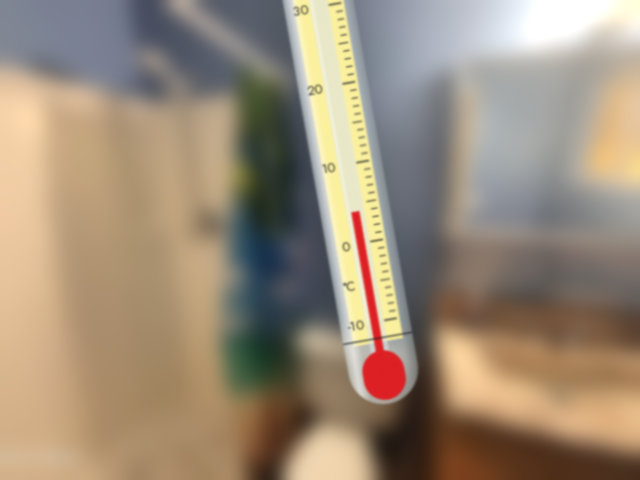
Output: value=4 unit=°C
